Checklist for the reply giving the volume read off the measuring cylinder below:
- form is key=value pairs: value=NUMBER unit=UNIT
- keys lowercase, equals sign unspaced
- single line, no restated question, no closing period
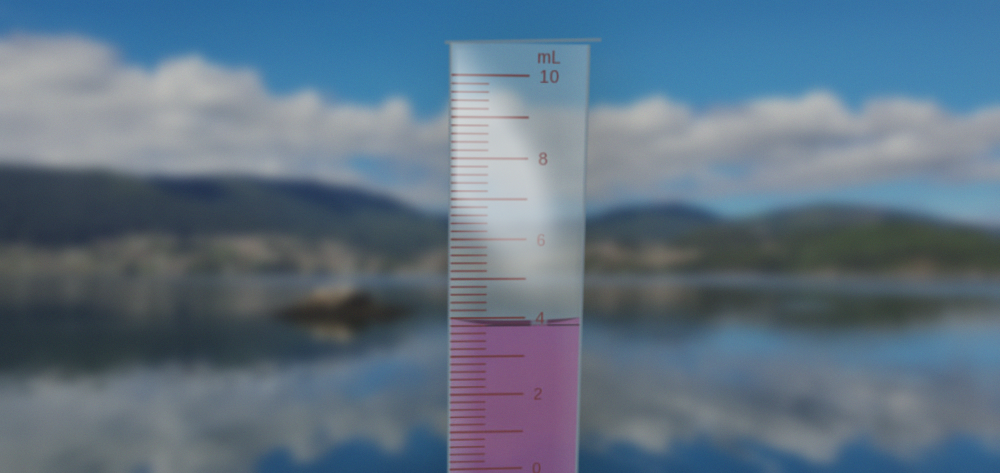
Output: value=3.8 unit=mL
